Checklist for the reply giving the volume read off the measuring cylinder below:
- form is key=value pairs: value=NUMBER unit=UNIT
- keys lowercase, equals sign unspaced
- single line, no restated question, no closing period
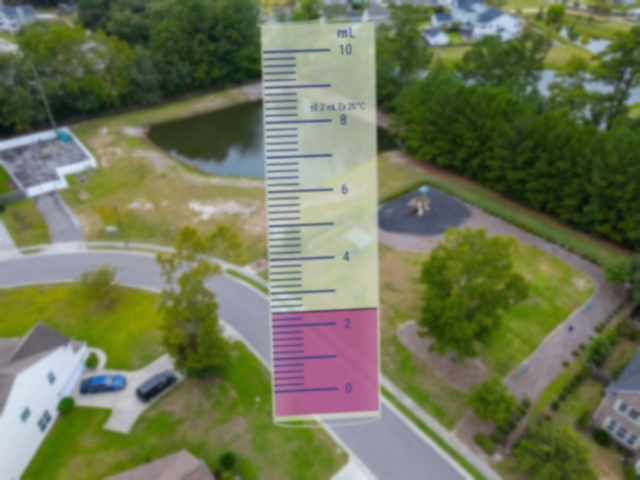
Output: value=2.4 unit=mL
